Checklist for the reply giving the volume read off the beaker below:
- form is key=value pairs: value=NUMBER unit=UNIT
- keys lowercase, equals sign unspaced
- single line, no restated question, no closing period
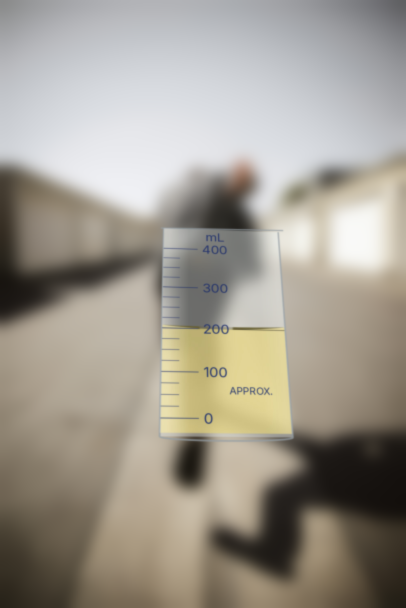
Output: value=200 unit=mL
